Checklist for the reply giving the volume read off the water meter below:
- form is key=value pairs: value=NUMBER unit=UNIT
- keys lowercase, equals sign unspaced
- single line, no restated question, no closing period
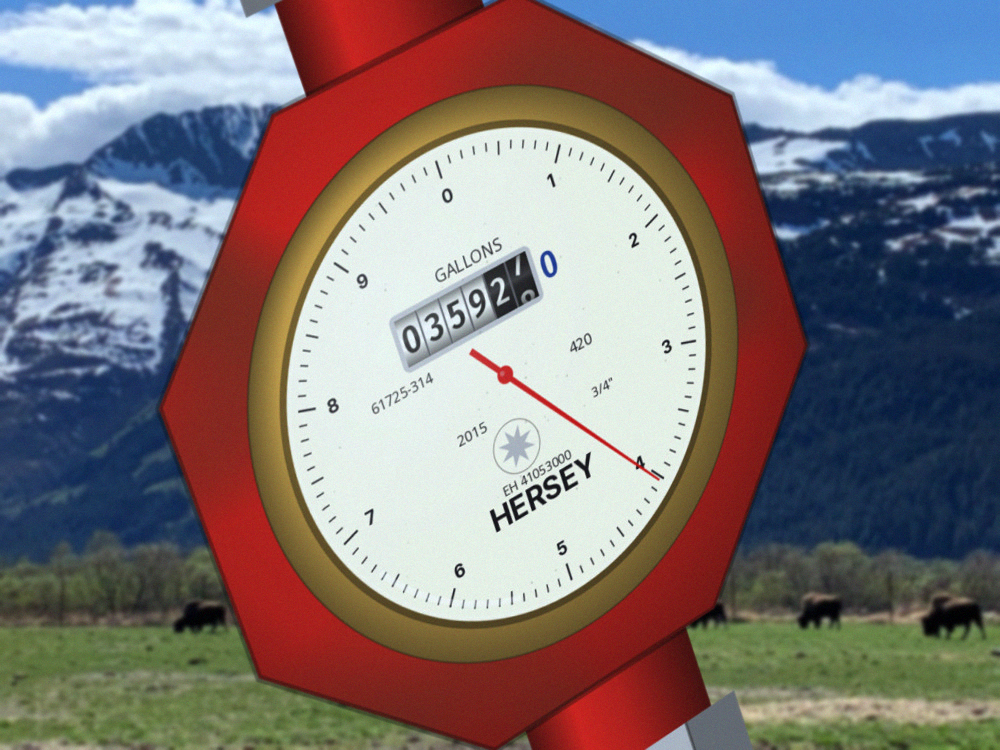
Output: value=359274.0 unit=gal
